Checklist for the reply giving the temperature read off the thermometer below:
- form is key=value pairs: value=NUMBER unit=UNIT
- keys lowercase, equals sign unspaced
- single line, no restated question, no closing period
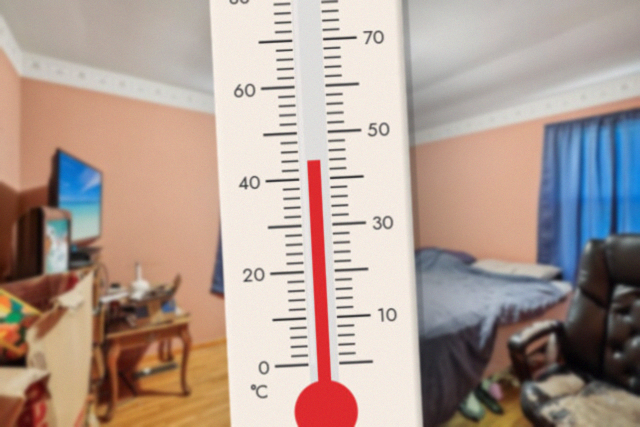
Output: value=44 unit=°C
